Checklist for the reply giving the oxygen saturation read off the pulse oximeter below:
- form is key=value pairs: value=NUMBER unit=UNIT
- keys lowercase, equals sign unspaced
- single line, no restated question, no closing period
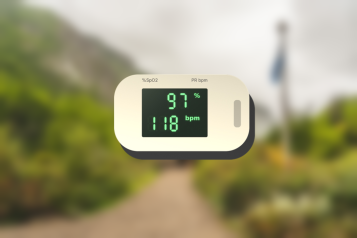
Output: value=97 unit=%
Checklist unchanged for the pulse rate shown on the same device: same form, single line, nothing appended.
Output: value=118 unit=bpm
